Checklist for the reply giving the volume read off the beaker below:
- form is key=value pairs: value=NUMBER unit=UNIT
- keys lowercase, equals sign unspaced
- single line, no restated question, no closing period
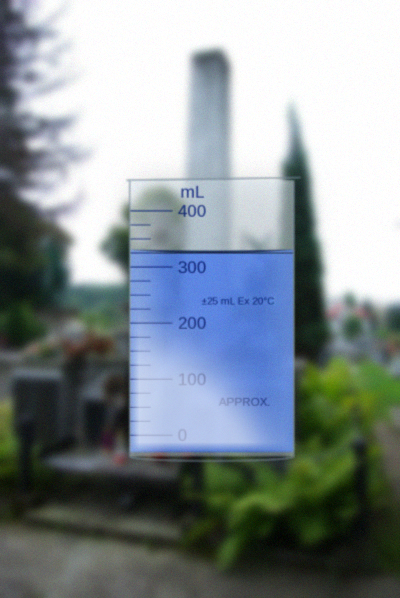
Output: value=325 unit=mL
